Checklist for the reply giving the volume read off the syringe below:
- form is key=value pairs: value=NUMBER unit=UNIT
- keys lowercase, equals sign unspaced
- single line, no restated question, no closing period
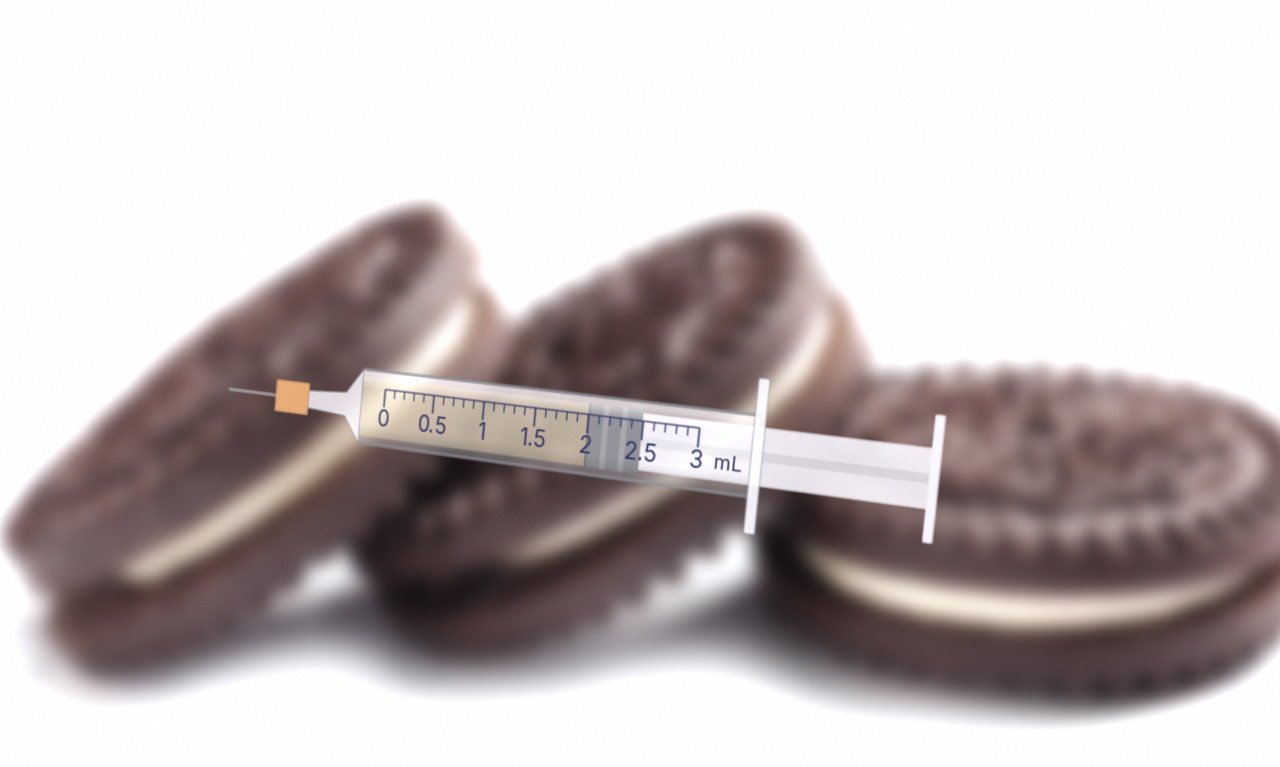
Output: value=2 unit=mL
